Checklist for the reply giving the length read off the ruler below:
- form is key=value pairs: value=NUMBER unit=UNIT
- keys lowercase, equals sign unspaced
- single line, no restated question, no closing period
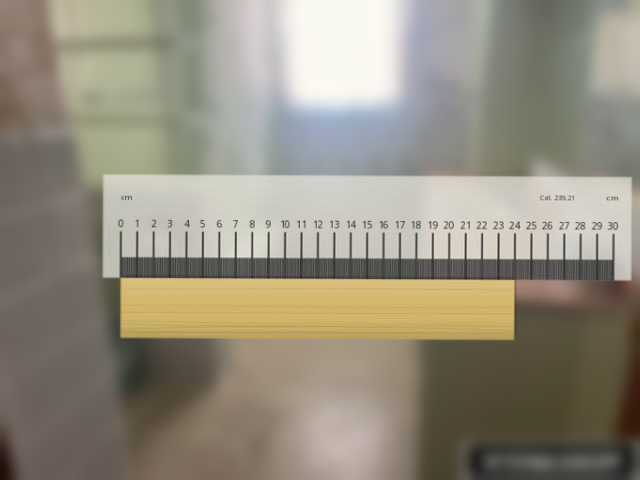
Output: value=24 unit=cm
